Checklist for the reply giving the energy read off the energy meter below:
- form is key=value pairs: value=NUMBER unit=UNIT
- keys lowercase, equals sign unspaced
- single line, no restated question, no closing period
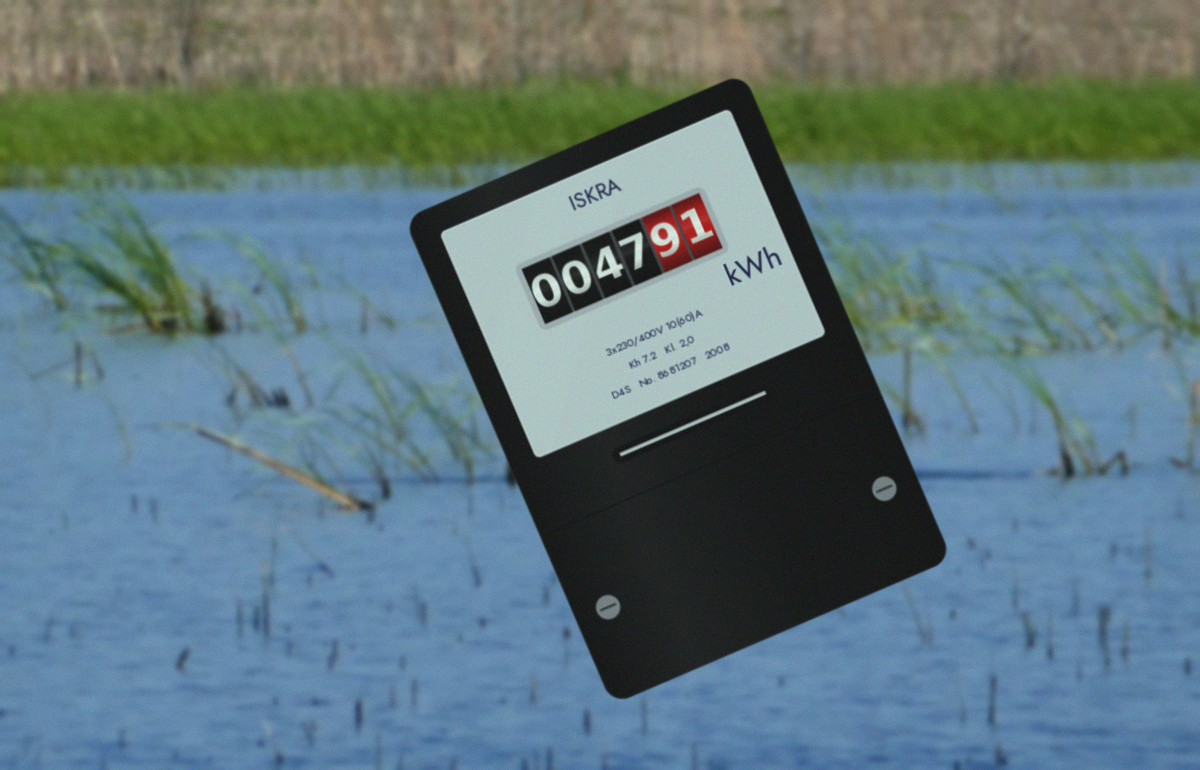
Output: value=47.91 unit=kWh
